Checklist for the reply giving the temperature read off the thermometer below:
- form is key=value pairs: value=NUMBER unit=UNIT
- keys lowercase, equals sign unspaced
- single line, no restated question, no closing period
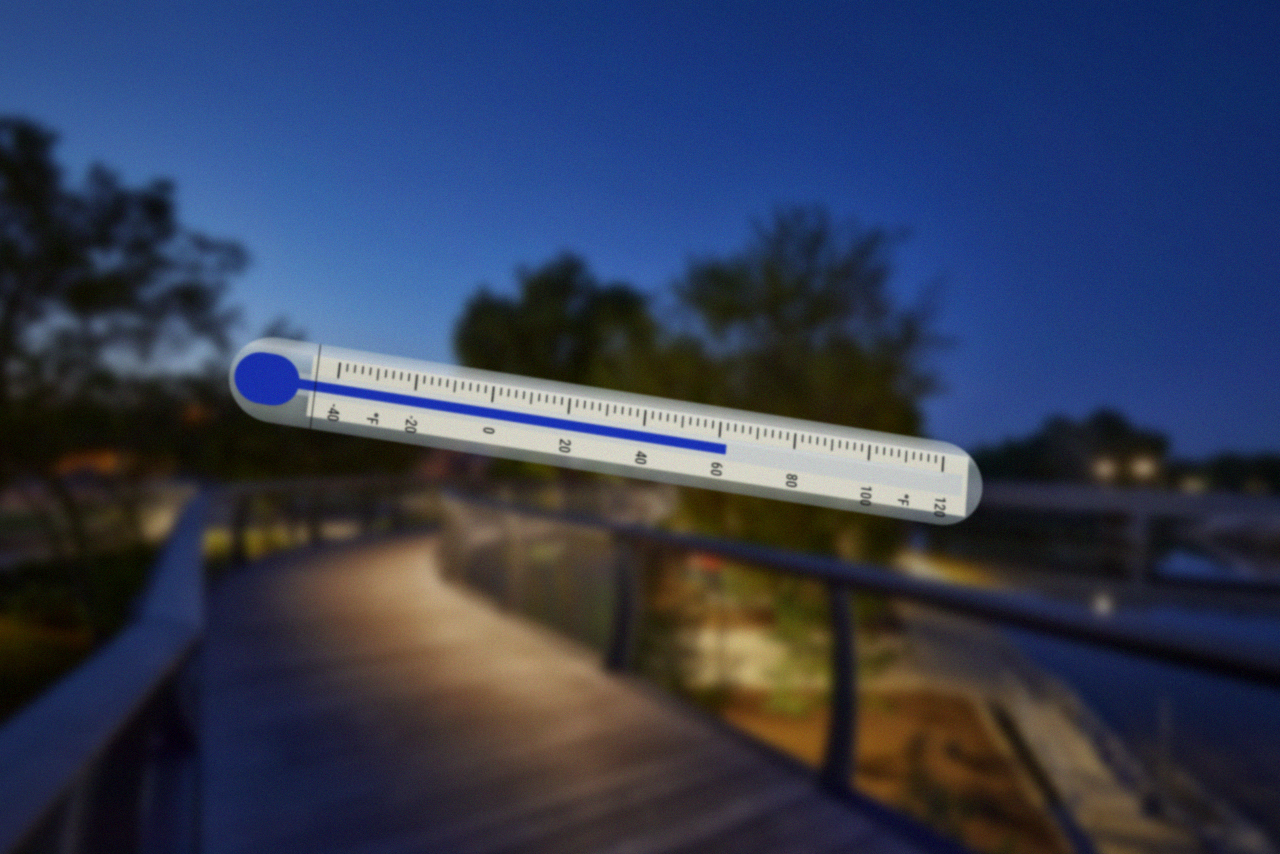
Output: value=62 unit=°F
